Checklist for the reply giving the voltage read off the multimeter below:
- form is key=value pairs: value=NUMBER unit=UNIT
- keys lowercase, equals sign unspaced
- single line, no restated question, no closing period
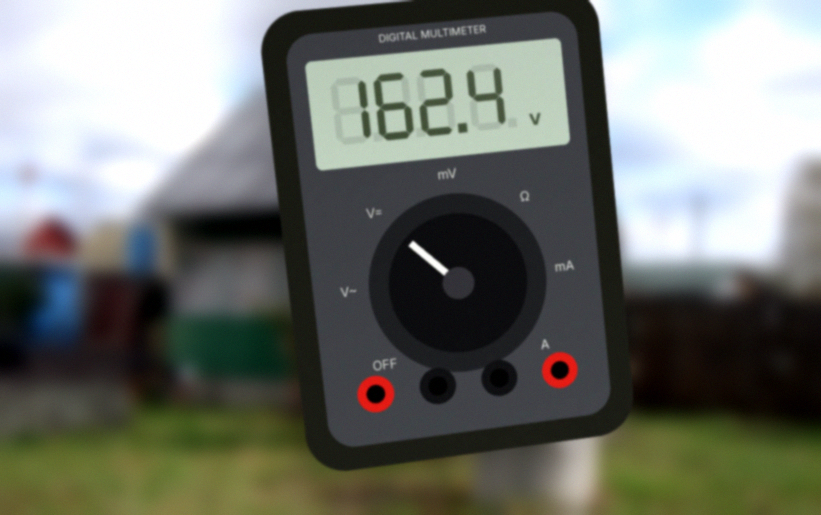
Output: value=162.4 unit=V
